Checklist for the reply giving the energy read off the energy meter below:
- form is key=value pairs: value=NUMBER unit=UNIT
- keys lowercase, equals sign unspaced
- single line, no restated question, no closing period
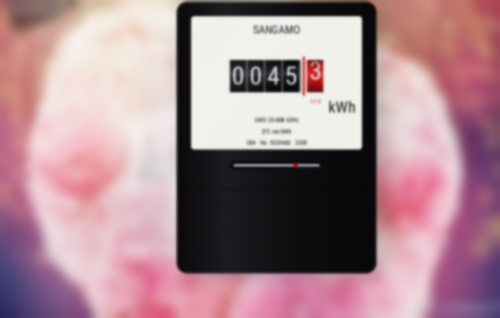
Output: value=45.3 unit=kWh
